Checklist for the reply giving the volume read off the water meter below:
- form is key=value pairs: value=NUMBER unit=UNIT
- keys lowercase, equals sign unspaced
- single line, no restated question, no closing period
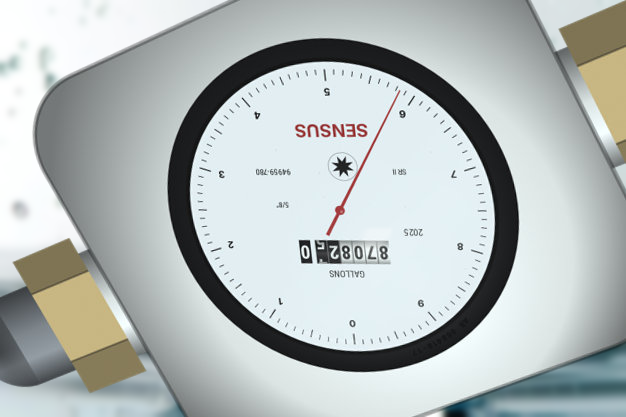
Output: value=8708245.8 unit=gal
